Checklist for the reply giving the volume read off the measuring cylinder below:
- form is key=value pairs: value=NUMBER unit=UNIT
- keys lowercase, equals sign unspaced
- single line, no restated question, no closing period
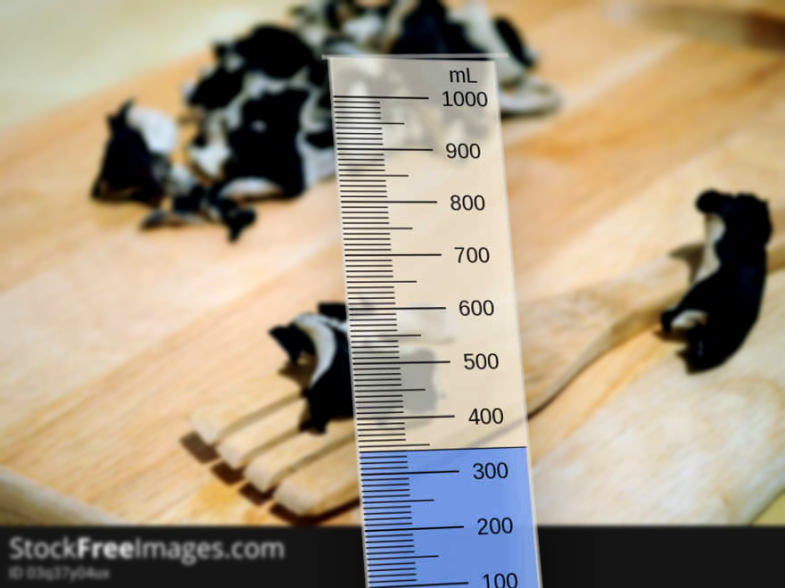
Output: value=340 unit=mL
